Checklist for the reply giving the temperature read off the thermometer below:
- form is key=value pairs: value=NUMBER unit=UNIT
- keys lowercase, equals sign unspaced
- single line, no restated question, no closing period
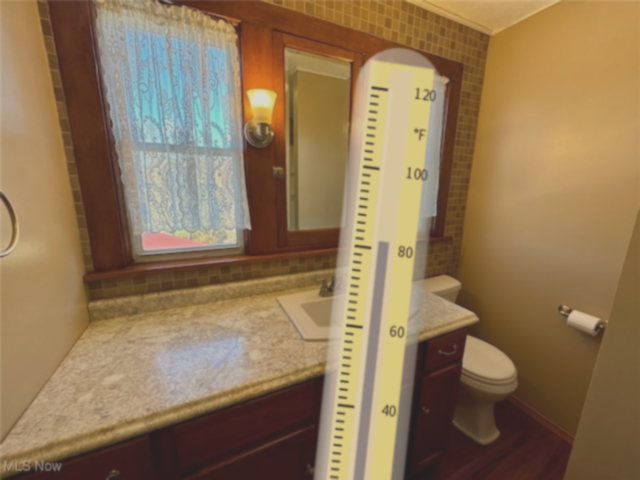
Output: value=82 unit=°F
